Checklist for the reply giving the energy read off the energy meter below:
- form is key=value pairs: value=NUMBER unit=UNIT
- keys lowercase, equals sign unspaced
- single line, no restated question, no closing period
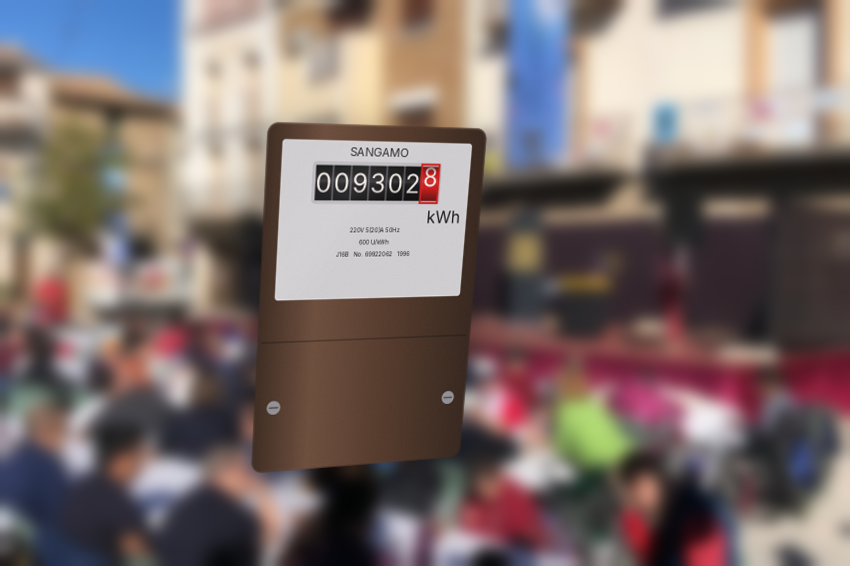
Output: value=9302.8 unit=kWh
